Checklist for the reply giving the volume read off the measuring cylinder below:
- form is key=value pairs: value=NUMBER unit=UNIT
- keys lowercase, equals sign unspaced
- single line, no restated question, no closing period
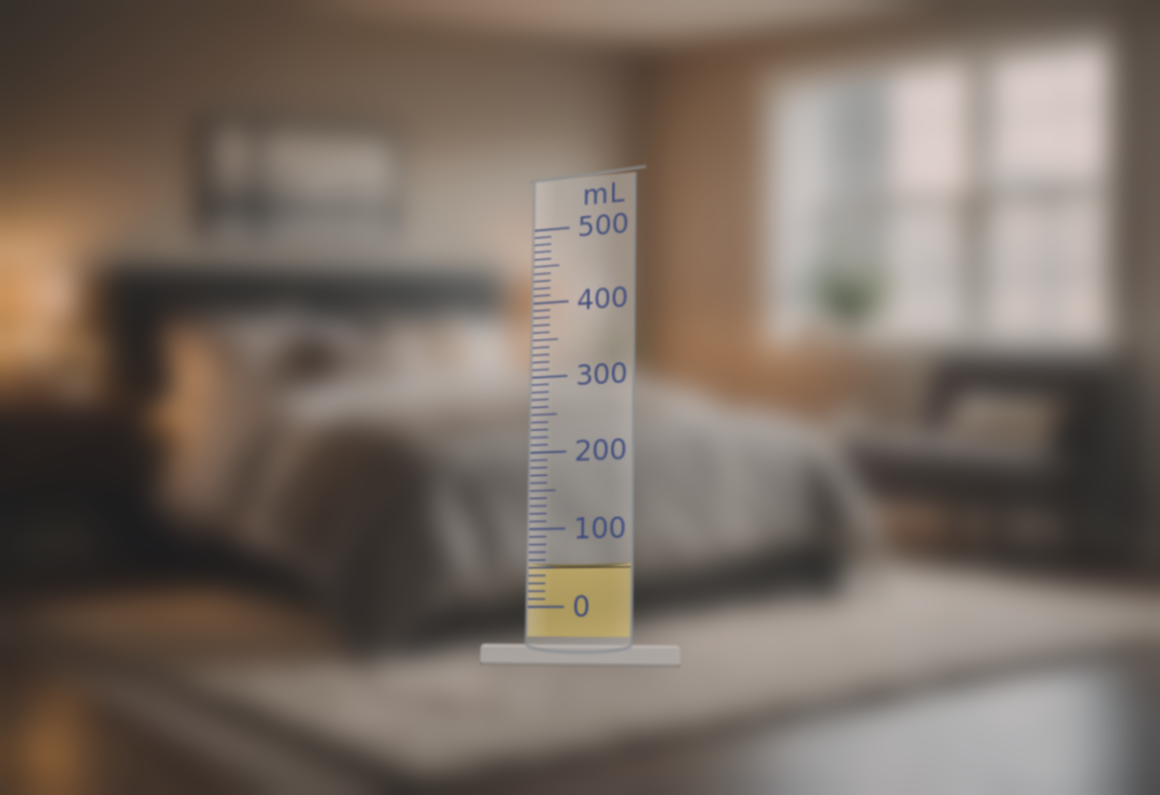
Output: value=50 unit=mL
